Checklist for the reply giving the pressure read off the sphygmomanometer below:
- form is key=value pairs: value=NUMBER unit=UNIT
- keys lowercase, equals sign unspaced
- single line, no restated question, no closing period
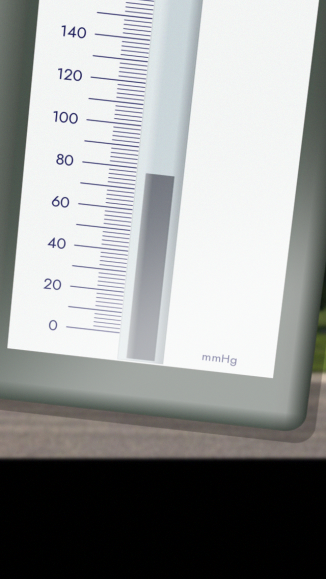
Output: value=78 unit=mmHg
